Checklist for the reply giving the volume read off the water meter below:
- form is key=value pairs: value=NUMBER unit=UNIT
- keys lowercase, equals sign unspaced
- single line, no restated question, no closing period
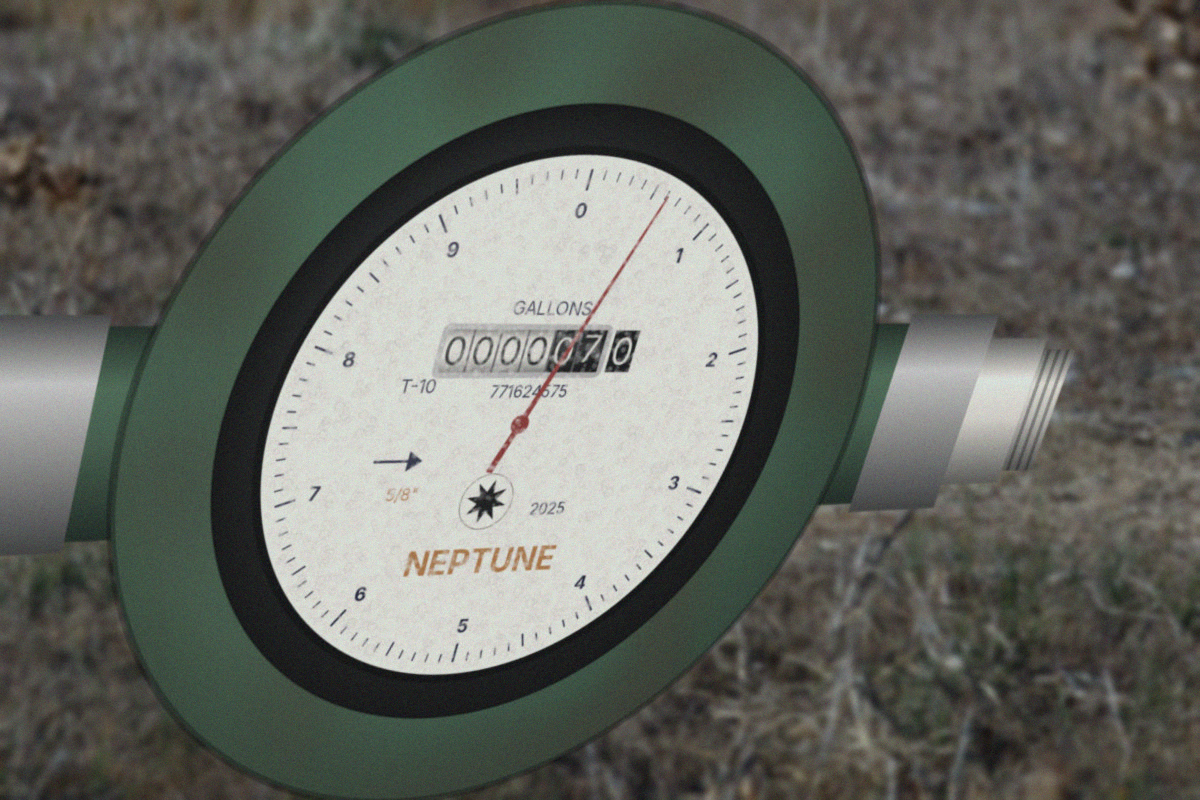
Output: value=70.6 unit=gal
